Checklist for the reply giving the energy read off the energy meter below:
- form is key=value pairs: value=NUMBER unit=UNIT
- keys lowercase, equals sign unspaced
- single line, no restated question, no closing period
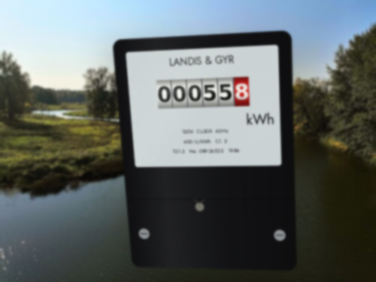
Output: value=55.8 unit=kWh
